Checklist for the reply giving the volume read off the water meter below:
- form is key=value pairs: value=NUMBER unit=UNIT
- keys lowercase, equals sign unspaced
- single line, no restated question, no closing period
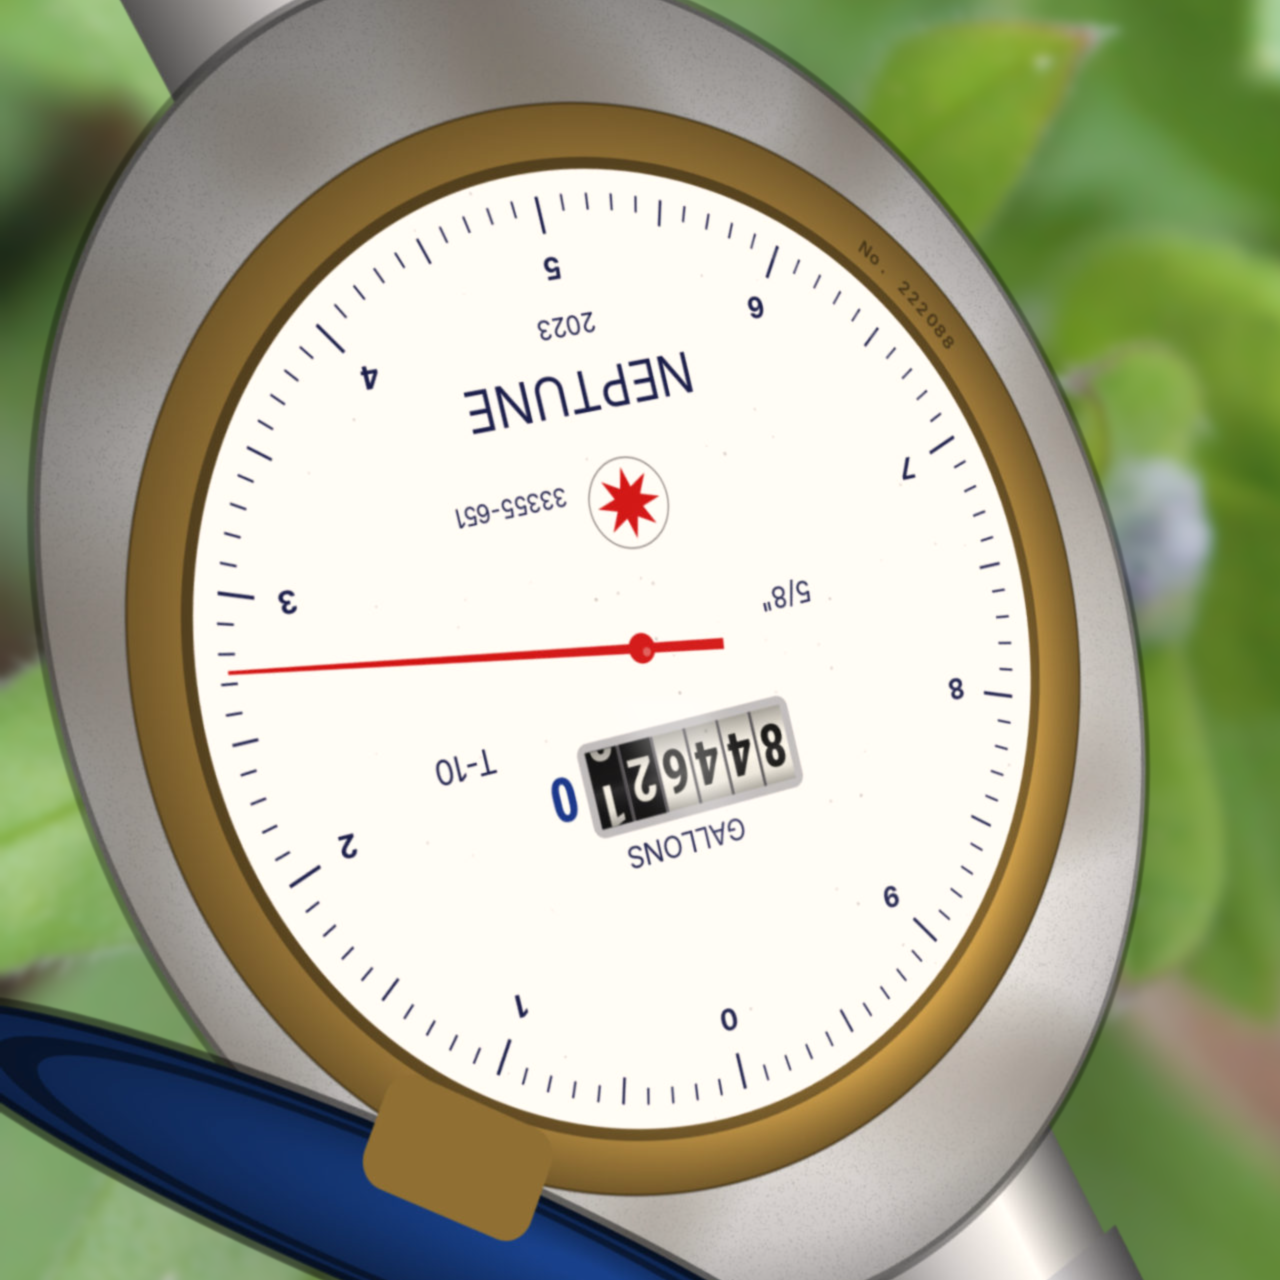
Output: value=8446212.7 unit=gal
